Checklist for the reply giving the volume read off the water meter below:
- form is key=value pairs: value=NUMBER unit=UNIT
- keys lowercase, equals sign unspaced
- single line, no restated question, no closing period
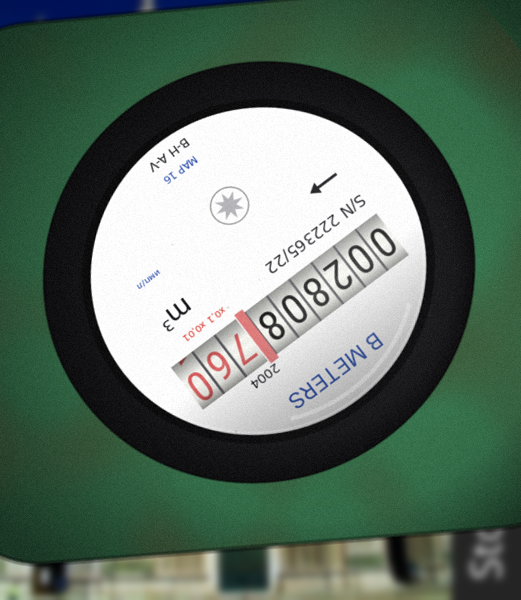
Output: value=2808.760 unit=m³
